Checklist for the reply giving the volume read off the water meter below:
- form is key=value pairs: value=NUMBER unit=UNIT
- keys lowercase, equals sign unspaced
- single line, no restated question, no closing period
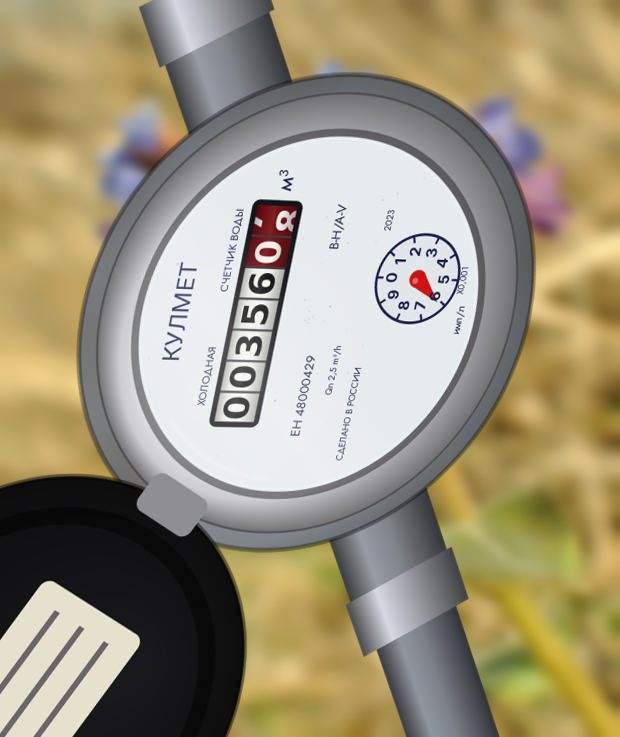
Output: value=356.076 unit=m³
